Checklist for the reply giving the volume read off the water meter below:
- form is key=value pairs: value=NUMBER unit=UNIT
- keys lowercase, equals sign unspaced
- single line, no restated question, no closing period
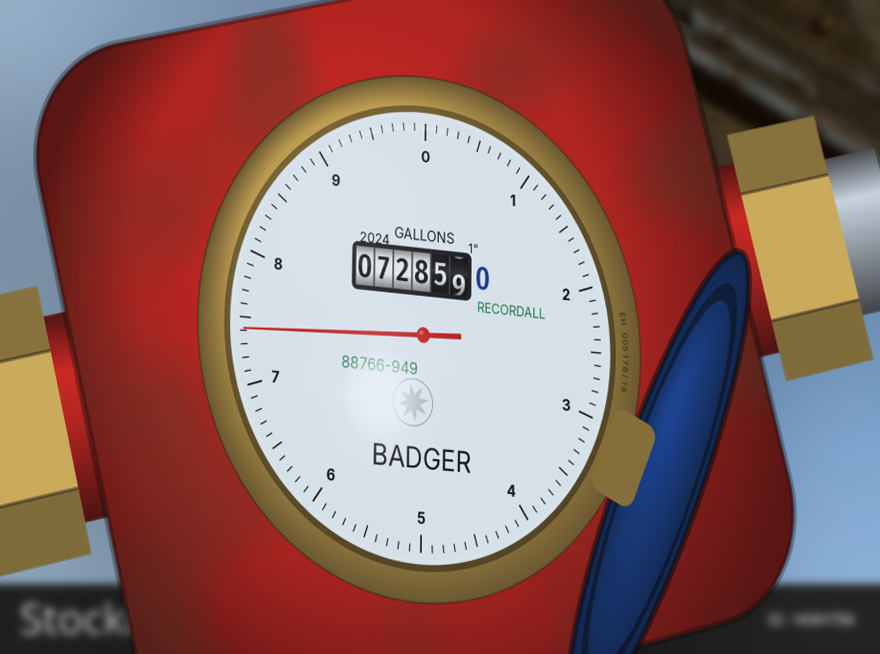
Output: value=728587.4 unit=gal
